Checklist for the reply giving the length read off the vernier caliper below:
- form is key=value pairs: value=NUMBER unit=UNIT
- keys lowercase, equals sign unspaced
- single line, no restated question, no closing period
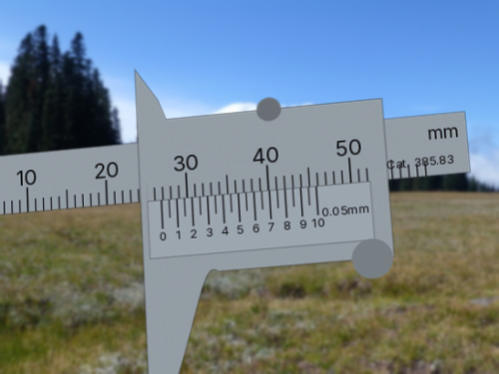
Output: value=26.8 unit=mm
